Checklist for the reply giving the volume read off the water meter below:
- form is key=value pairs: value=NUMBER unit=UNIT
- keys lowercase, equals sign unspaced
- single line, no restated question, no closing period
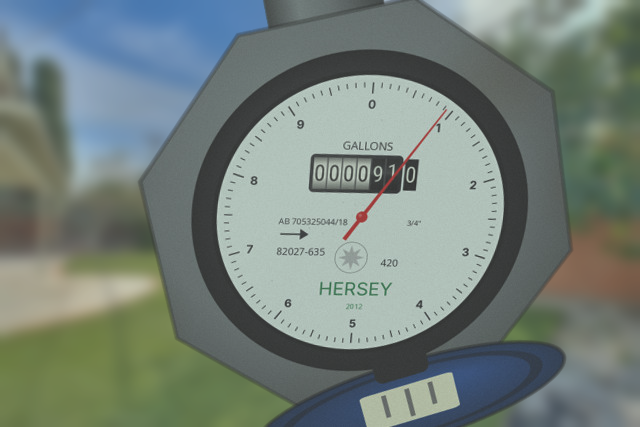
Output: value=910.9 unit=gal
